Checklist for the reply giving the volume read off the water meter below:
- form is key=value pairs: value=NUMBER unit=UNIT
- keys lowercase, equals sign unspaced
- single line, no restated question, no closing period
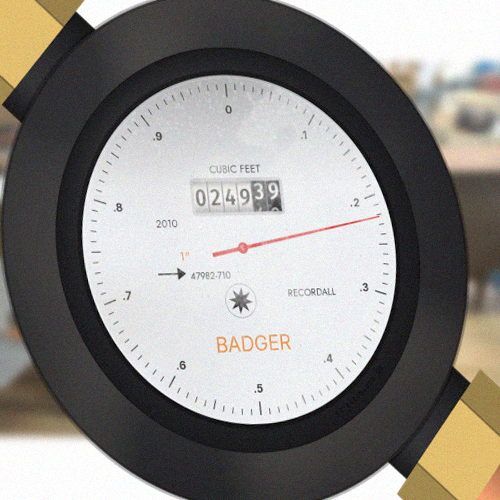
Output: value=24939.22 unit=ft³
